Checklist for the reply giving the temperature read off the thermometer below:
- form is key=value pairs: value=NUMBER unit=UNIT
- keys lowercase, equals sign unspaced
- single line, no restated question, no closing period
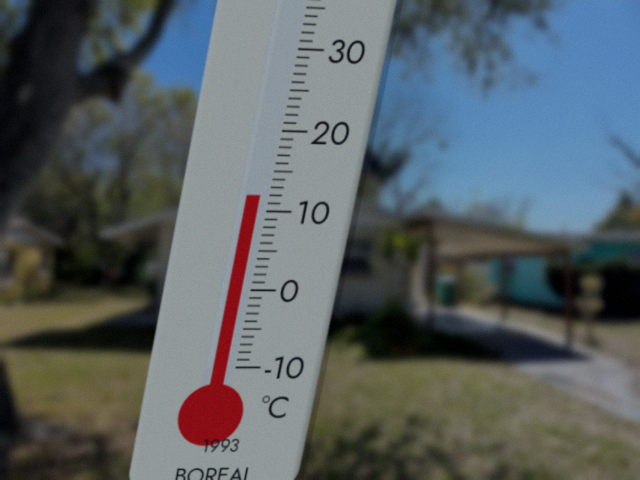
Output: value=12 unit=°C
